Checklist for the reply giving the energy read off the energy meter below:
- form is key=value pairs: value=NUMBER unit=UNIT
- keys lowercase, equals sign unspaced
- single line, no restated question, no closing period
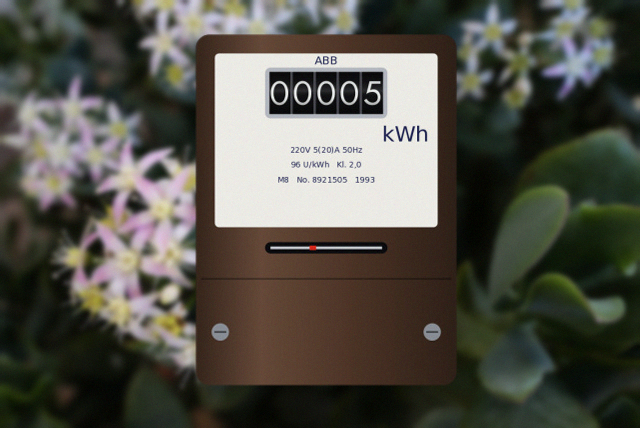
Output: value=5 unit=kWh
